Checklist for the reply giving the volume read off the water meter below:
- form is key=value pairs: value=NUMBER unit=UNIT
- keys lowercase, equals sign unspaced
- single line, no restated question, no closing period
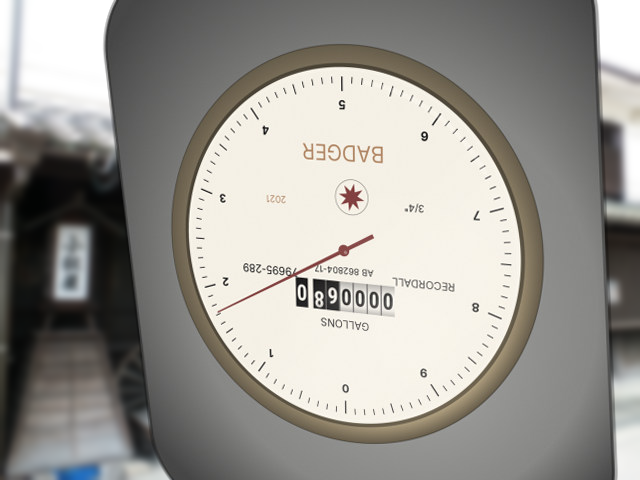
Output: value=681.7 unit=gal
